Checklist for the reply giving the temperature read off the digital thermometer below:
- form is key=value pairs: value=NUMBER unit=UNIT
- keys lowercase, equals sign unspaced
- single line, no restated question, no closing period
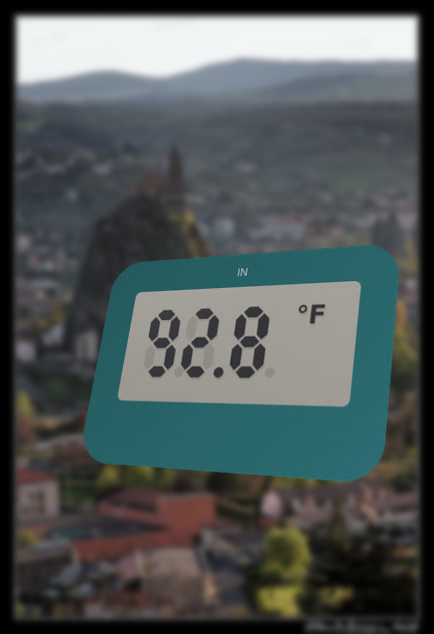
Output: value=92.8 unit=°F
